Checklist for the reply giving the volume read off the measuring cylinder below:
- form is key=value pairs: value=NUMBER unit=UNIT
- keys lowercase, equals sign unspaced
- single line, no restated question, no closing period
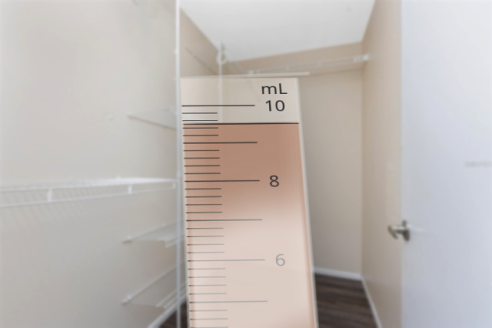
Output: value=9.5 unit=mL
